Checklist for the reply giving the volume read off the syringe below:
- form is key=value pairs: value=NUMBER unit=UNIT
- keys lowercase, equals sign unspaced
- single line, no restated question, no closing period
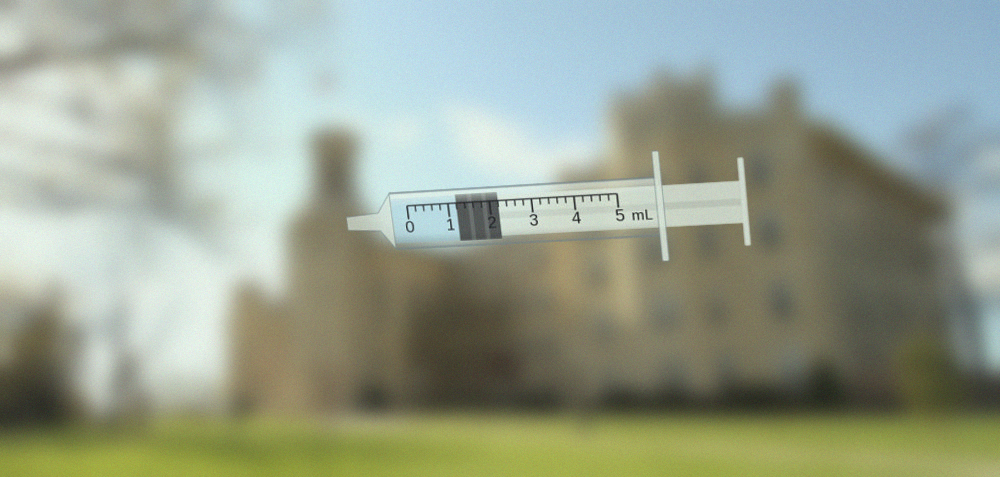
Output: value=1.2 unit=mL
